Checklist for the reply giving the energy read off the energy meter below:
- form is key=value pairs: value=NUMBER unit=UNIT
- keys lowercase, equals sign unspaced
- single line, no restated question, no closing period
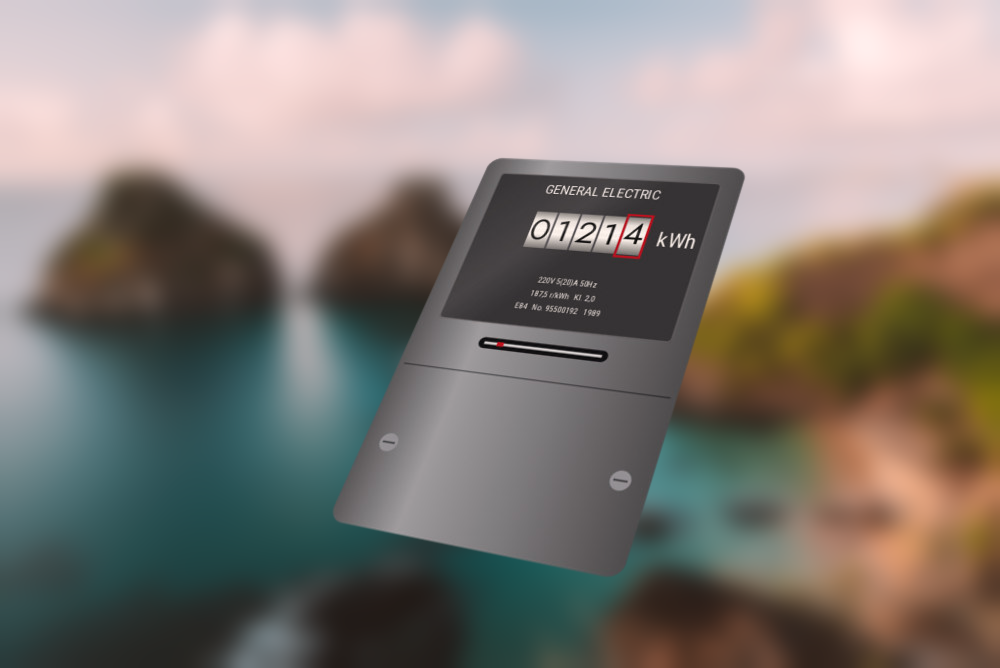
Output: value=121.4 unit=kWh
